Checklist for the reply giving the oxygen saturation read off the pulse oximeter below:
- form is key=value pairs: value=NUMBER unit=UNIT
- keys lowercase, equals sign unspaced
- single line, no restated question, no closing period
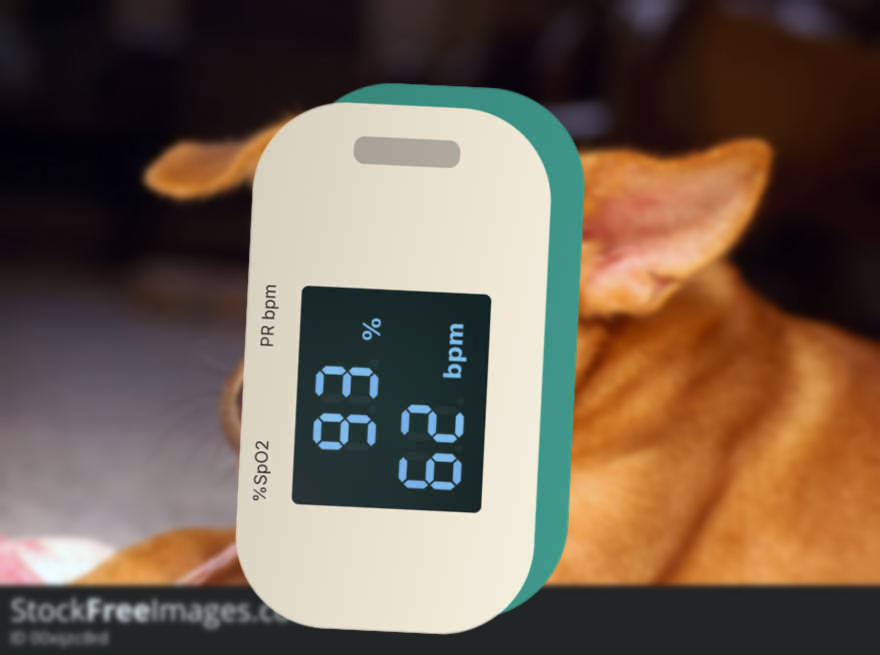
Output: value=93 unit=%
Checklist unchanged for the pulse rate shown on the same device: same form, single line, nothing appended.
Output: value=62 unit=bpm
